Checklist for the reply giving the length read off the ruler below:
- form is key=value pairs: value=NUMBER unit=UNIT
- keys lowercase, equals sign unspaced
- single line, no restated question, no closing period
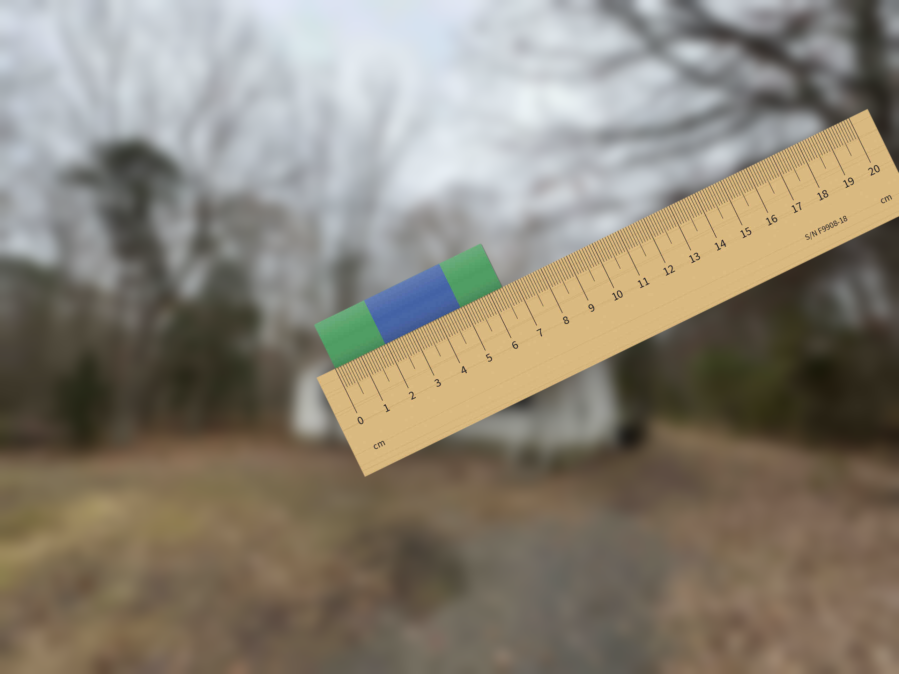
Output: value=6.5 unit=cm
